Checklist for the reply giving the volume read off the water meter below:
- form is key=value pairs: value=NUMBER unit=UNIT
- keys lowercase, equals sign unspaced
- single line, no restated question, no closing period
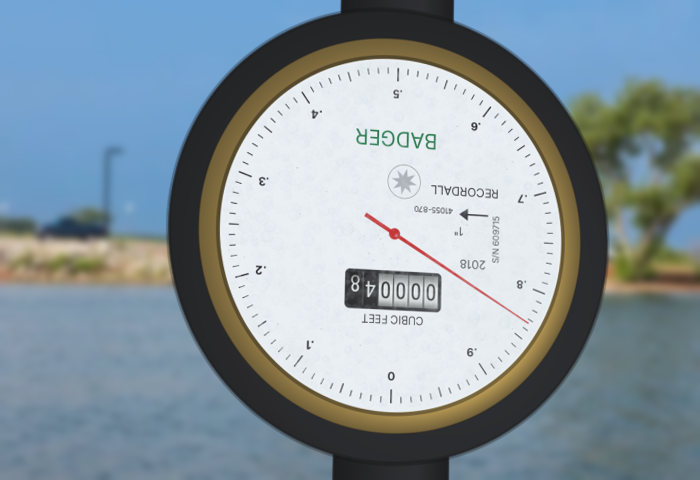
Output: value=47.83 unit=ft³
